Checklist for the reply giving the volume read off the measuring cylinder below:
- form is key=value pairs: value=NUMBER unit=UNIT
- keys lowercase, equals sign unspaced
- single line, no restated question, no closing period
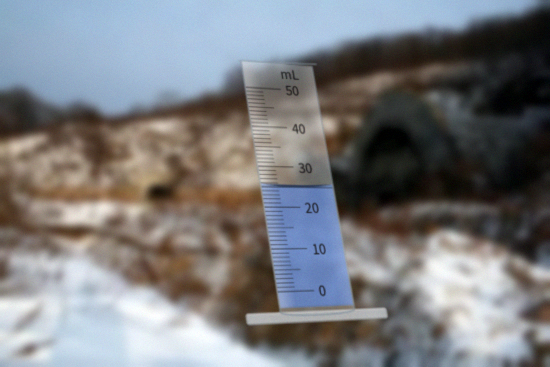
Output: value=25 unit=mL
